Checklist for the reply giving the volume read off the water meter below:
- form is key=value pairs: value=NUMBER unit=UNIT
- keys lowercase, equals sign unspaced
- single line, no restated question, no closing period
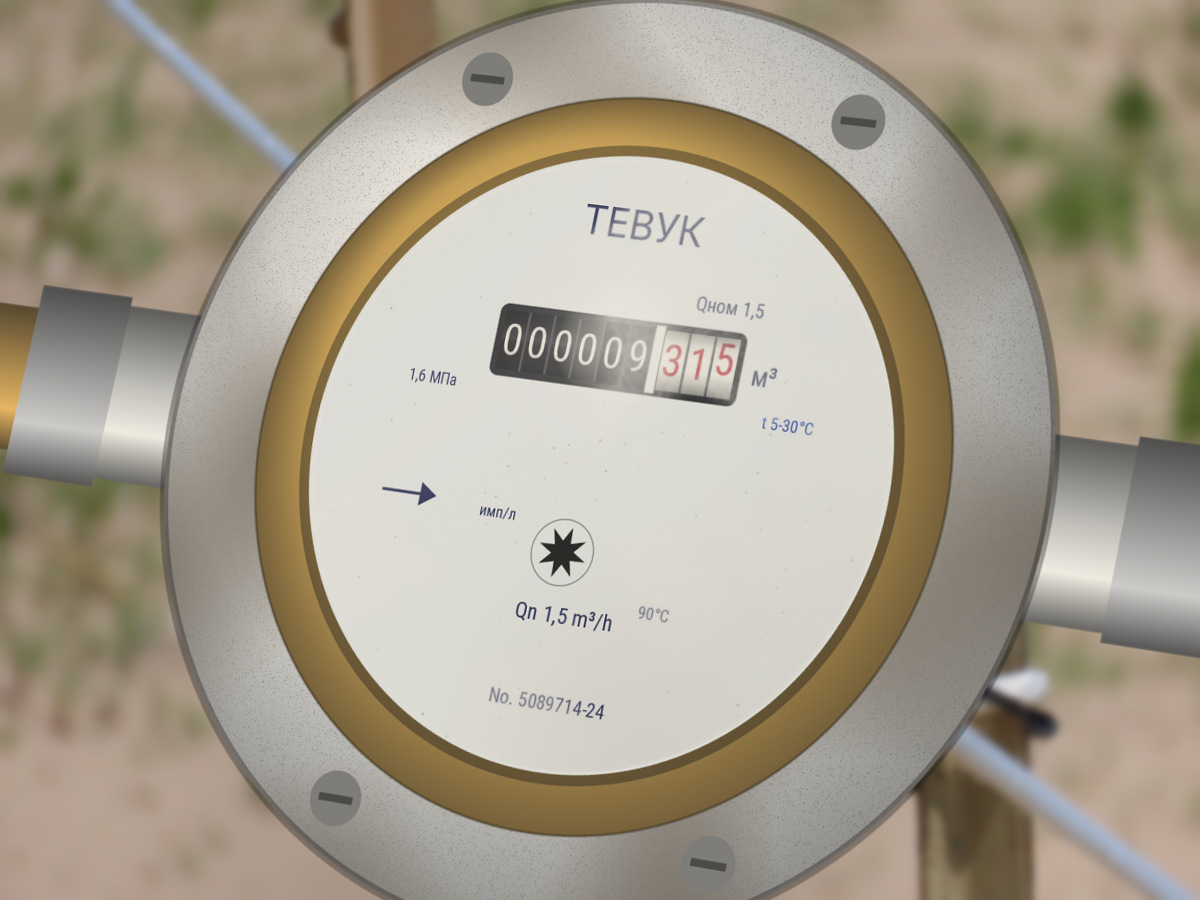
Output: value=9.315 unit=m³
